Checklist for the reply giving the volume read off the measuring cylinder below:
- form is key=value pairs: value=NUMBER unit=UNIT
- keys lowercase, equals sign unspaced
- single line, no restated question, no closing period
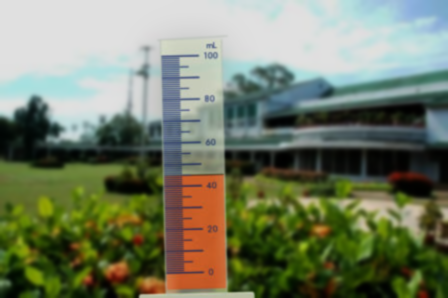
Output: value=45 unit=mL
